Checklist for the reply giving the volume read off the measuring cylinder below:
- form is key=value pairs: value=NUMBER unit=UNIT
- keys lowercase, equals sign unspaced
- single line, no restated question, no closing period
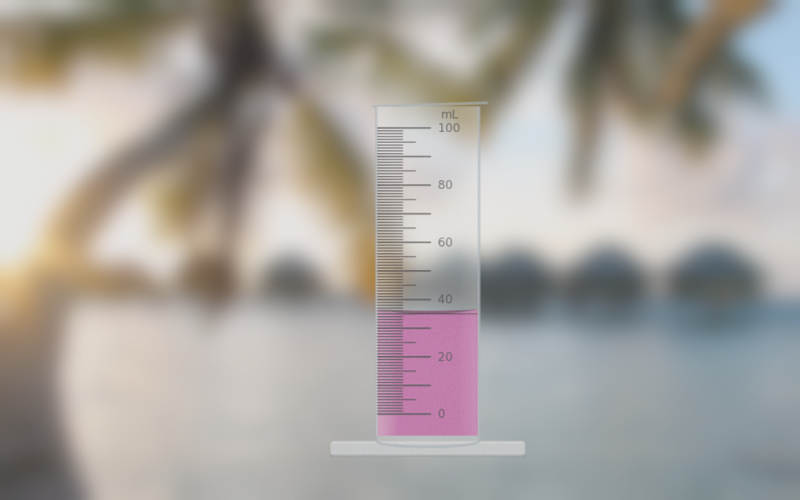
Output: value=35 unit=mL
